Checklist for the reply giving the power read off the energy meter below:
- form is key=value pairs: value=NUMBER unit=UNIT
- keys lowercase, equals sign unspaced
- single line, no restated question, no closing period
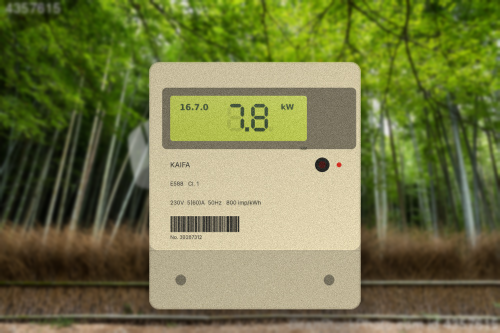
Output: value=7.8 unit=kW
